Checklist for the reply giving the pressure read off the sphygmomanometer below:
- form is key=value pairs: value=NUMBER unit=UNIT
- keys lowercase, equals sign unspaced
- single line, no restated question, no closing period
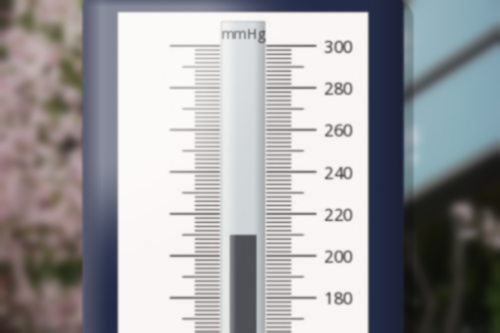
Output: value=210 unit=mmHg
